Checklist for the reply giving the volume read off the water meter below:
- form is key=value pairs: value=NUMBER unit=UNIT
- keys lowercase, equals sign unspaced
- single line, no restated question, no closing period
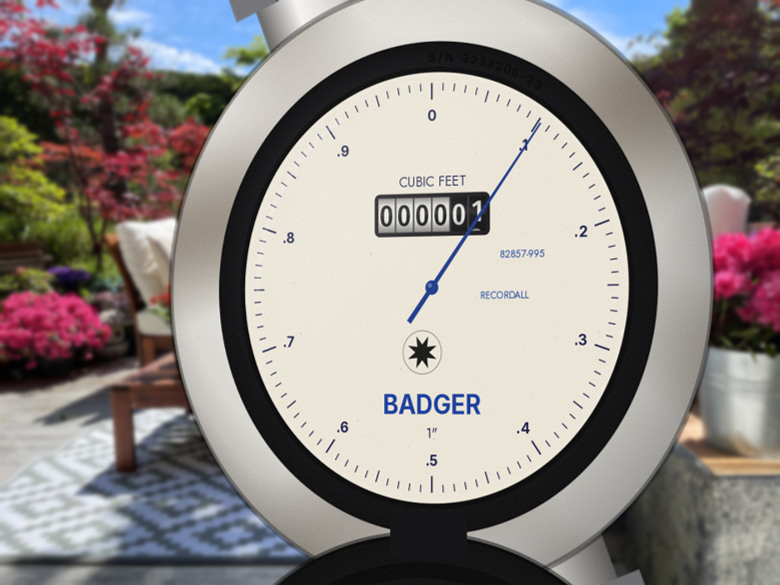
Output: value=1.10 unit=ft³
